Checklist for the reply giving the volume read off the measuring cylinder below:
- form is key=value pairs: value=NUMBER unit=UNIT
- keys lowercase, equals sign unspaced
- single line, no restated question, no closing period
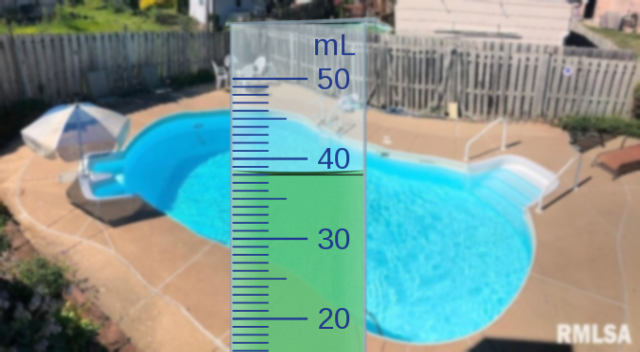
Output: value=38 unit=mL
